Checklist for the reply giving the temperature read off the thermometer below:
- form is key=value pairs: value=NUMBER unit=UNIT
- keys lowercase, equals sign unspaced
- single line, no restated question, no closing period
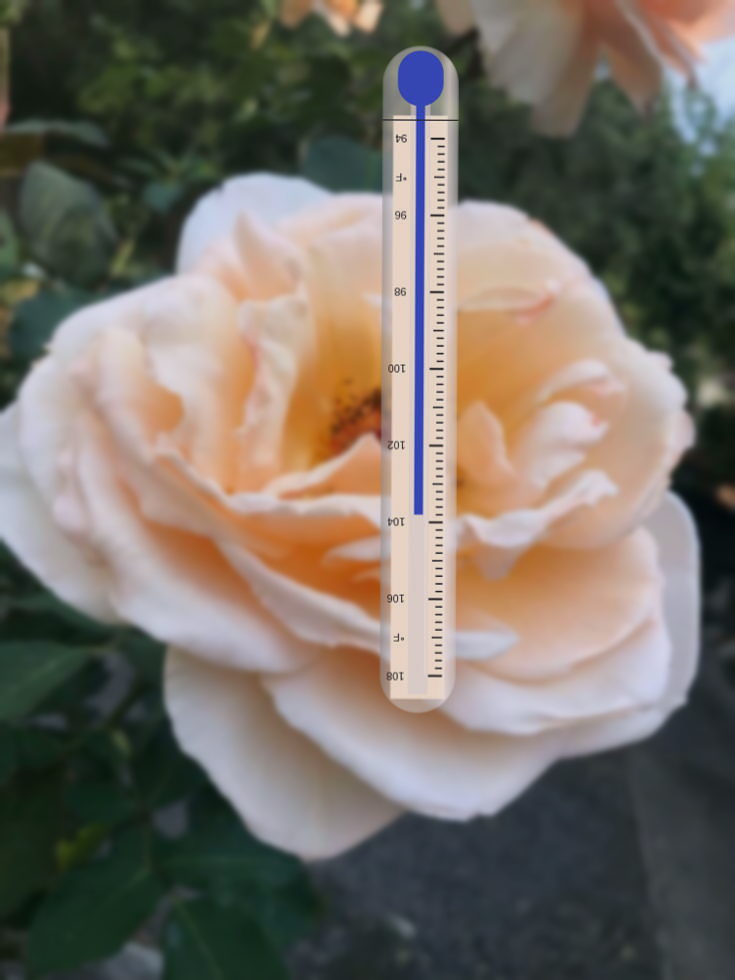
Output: value=103.8 unit=°F
